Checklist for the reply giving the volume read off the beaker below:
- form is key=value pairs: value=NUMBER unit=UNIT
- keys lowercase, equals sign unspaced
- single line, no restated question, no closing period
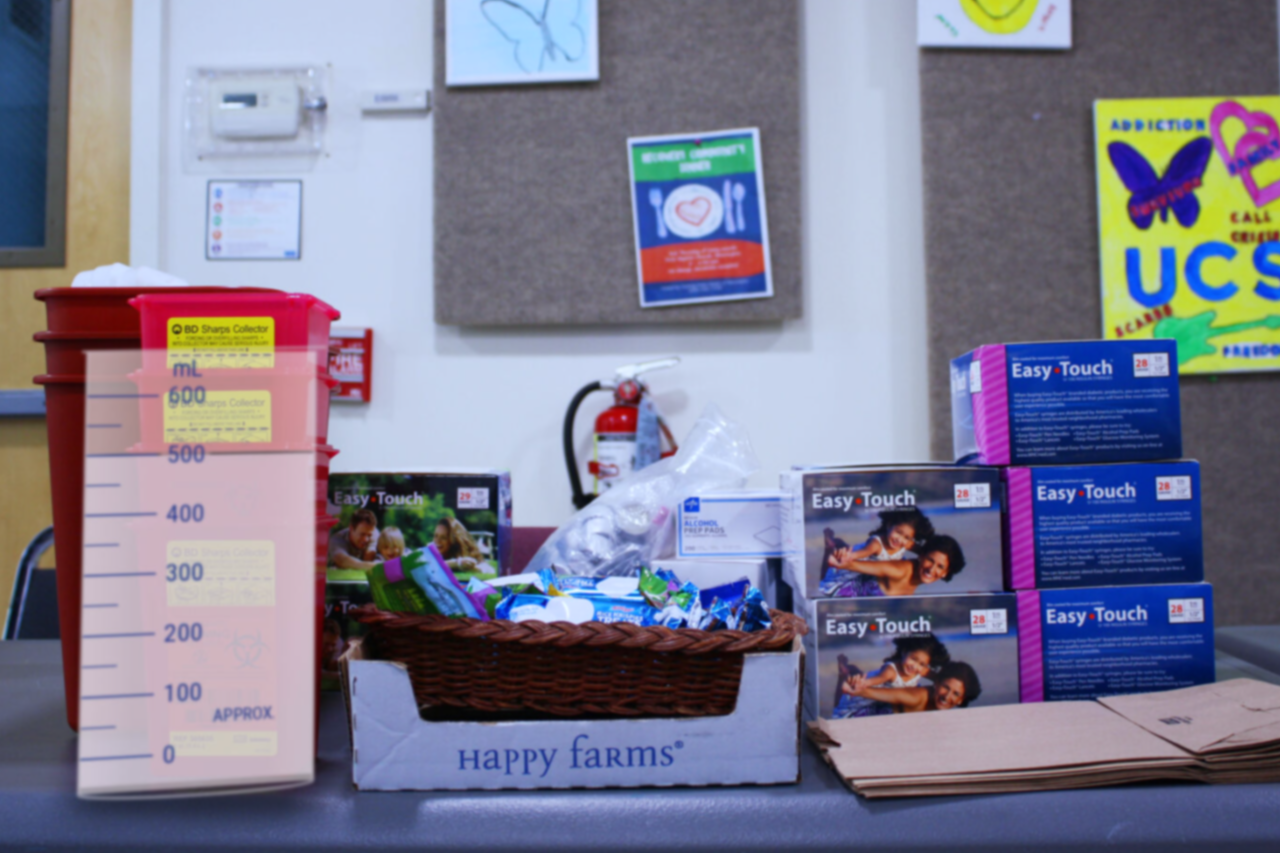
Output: value=500 unit=mL
